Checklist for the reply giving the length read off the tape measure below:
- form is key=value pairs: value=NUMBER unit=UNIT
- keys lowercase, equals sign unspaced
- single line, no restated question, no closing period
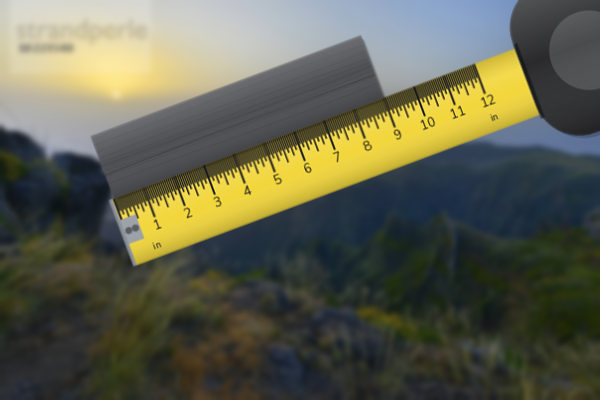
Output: value=9 unit=in
